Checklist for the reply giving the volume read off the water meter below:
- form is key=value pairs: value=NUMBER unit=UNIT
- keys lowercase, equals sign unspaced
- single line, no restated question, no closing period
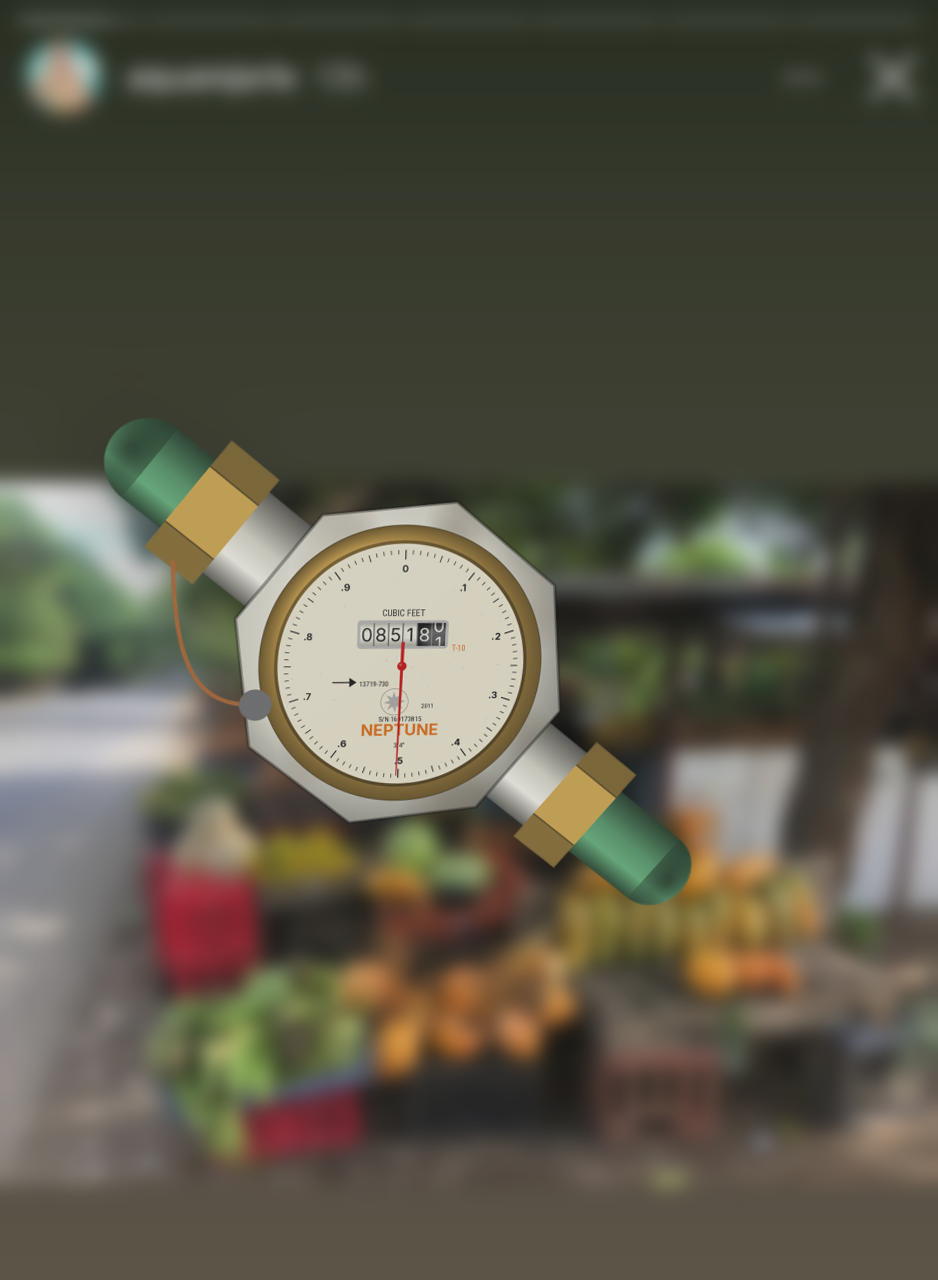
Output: value=85180.50 unit=ft³
